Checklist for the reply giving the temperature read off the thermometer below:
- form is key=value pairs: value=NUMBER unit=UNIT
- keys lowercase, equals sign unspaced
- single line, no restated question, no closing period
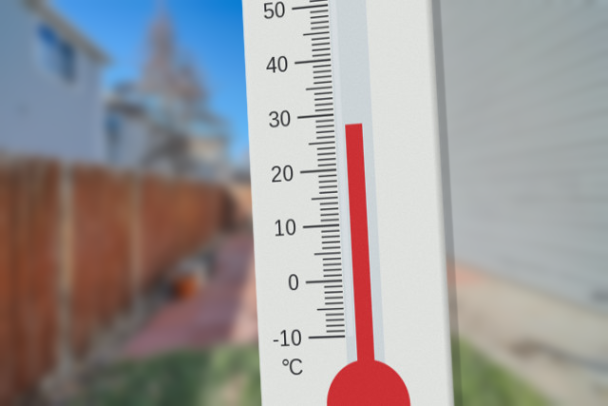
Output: value=28 unit=°C
